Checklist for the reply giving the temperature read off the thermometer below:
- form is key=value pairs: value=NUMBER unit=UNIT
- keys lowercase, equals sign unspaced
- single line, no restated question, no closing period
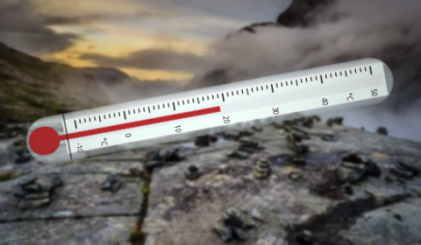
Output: value=19 unit=°C
